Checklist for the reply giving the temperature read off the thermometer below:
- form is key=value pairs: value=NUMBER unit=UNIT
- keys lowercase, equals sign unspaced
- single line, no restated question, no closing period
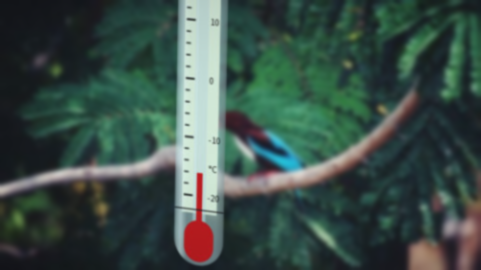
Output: value=-16 unit=°C
